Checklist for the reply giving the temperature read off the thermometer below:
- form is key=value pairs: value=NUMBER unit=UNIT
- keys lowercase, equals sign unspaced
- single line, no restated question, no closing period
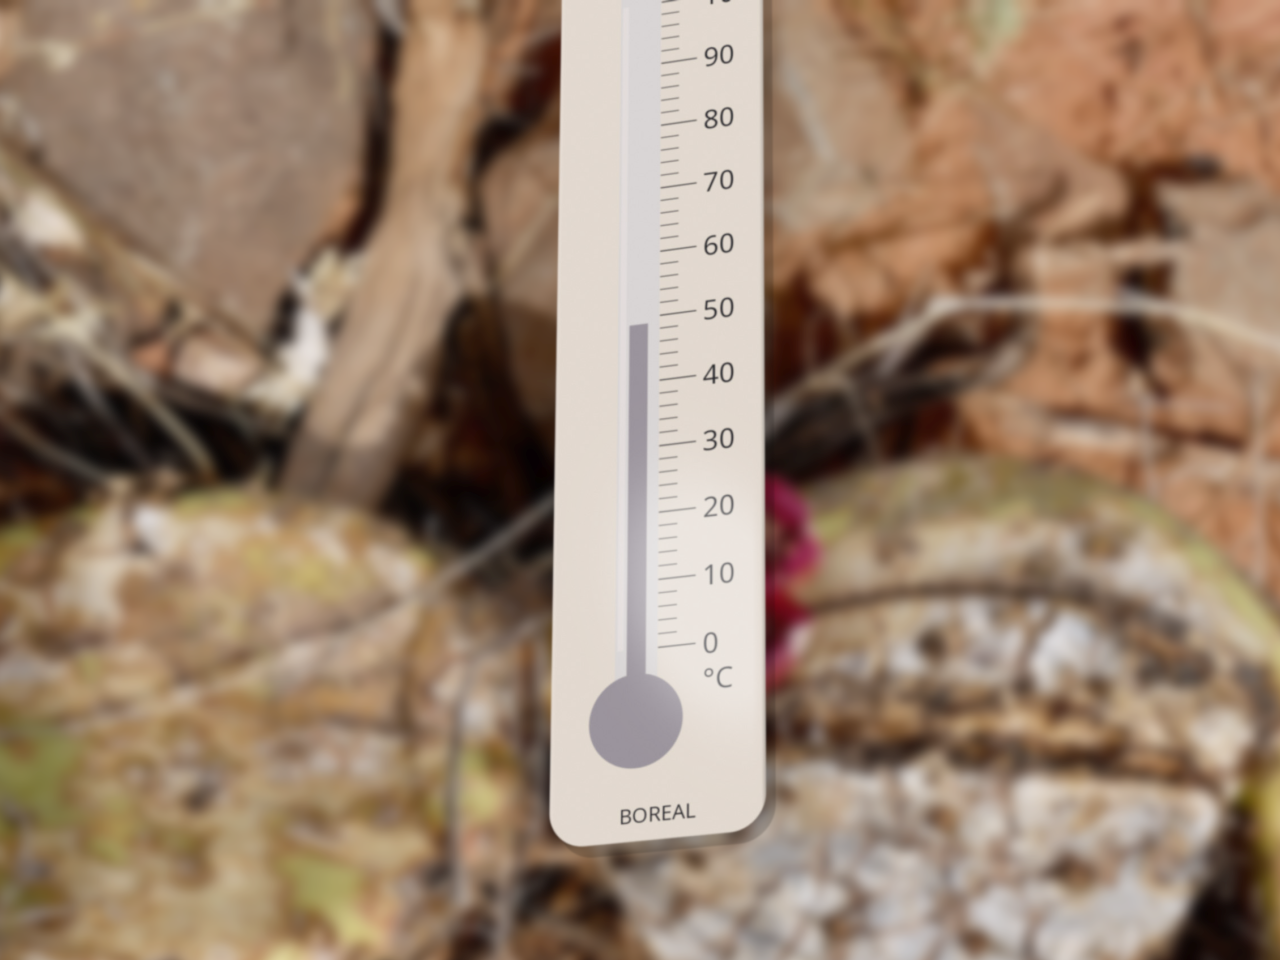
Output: value=49 unit=°C
